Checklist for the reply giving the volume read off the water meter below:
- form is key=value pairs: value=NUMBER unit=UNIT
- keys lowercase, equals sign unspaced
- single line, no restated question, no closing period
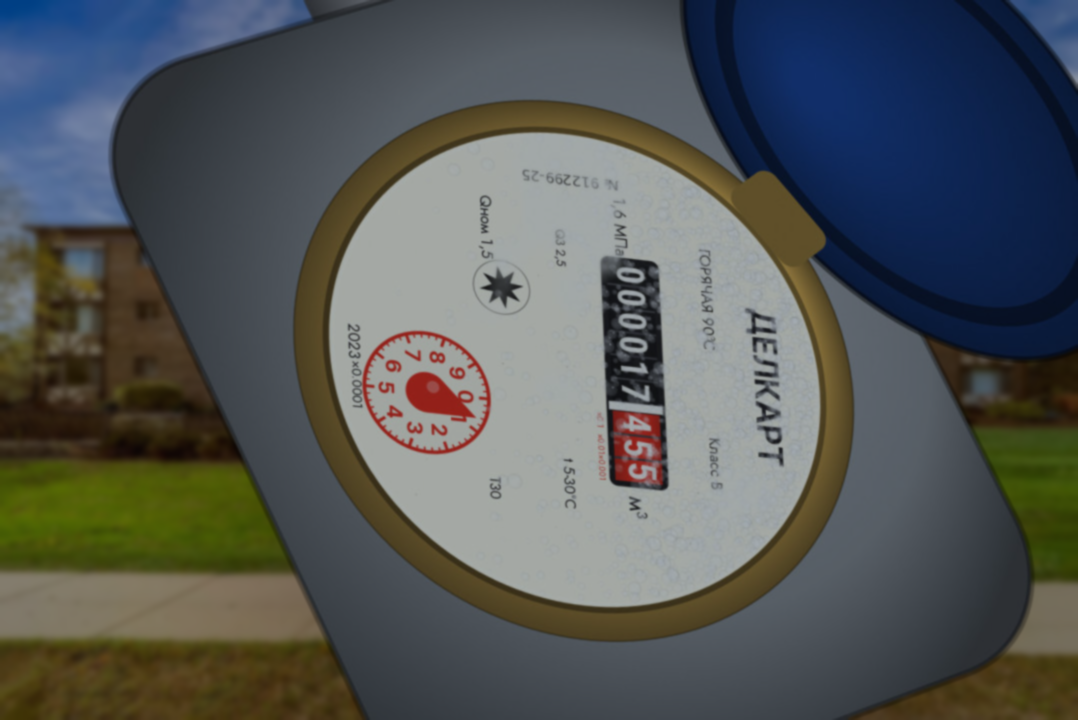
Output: value=17.4550 unit=m³
